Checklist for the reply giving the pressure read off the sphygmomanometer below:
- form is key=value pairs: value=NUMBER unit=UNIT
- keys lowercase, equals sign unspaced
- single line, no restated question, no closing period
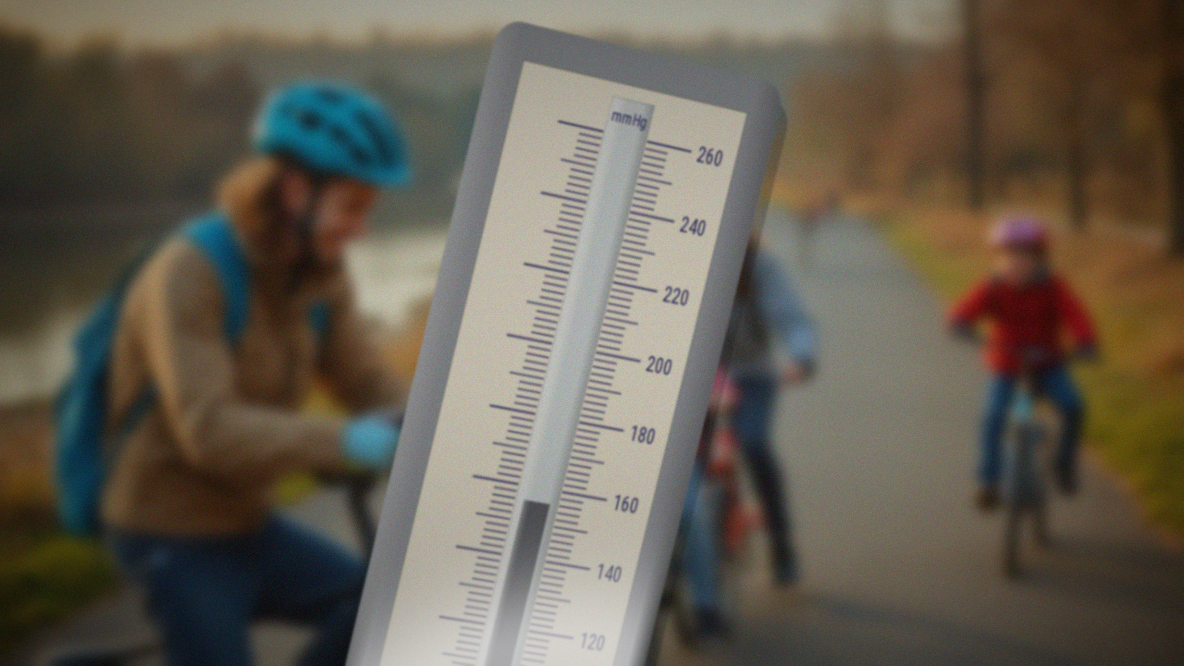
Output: value=156 unit=mmHg
